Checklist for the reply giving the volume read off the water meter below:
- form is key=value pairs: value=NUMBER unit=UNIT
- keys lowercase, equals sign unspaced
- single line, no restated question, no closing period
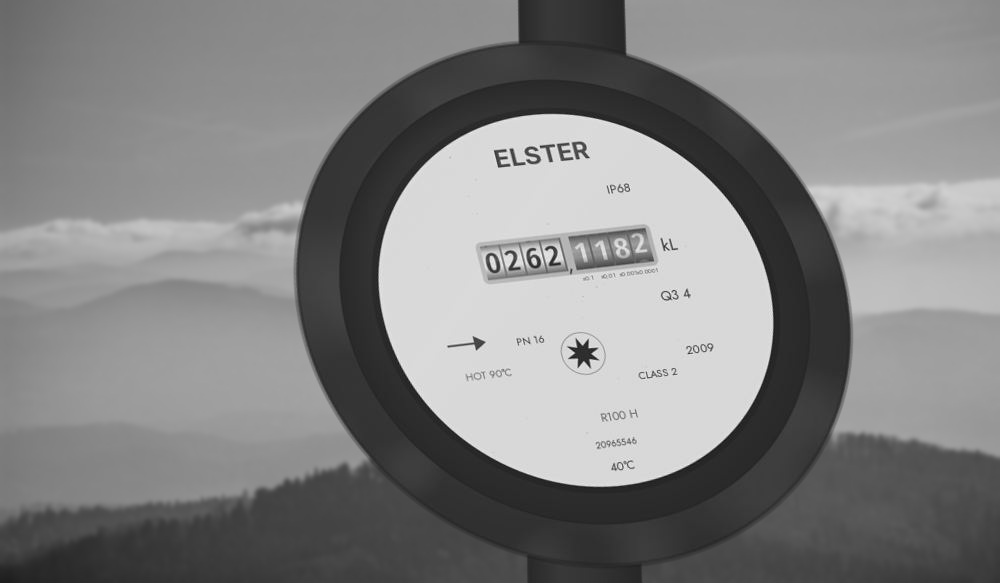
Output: value=262.1182 unit=kL
